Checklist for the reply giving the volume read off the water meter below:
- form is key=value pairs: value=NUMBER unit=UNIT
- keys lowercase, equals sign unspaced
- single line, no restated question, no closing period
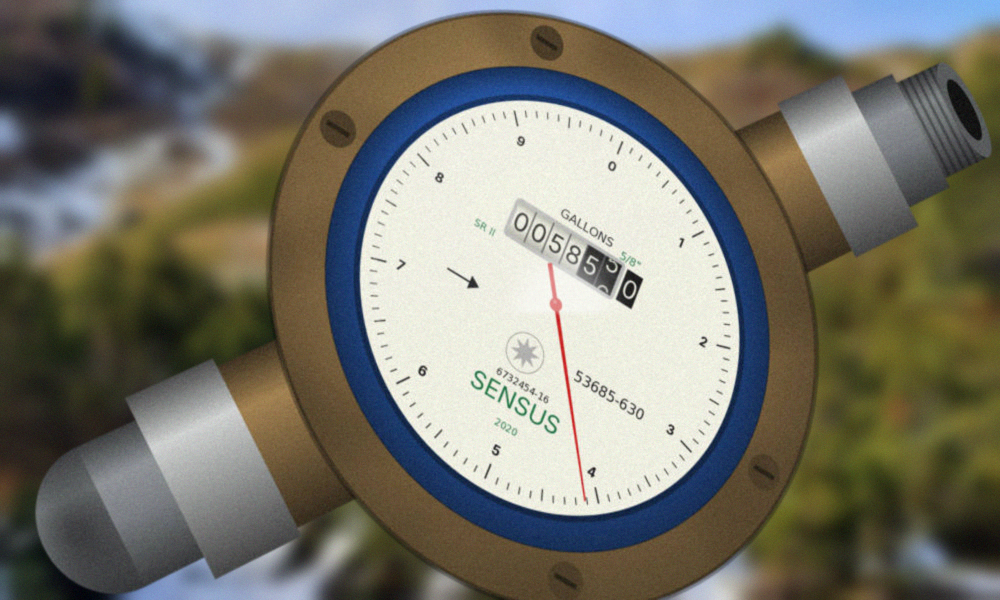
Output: value=58554.1 unit=gal
